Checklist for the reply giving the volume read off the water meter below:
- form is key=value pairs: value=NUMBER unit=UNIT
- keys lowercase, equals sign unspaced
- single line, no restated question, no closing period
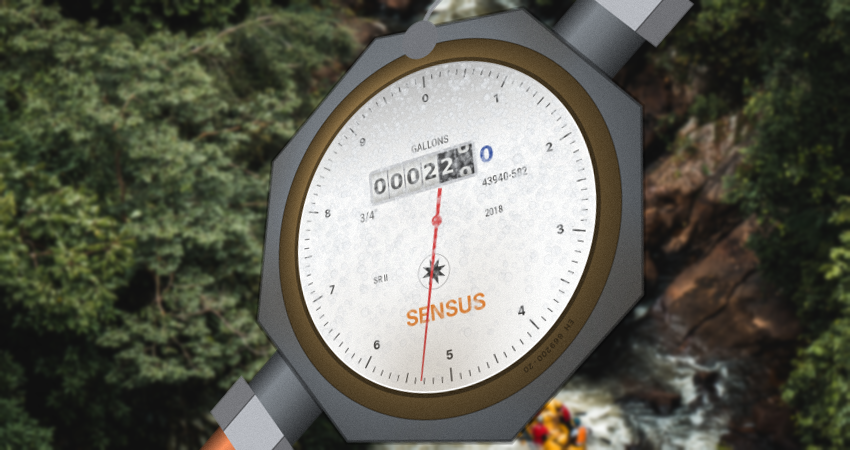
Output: value=2285.3 unit=gal
